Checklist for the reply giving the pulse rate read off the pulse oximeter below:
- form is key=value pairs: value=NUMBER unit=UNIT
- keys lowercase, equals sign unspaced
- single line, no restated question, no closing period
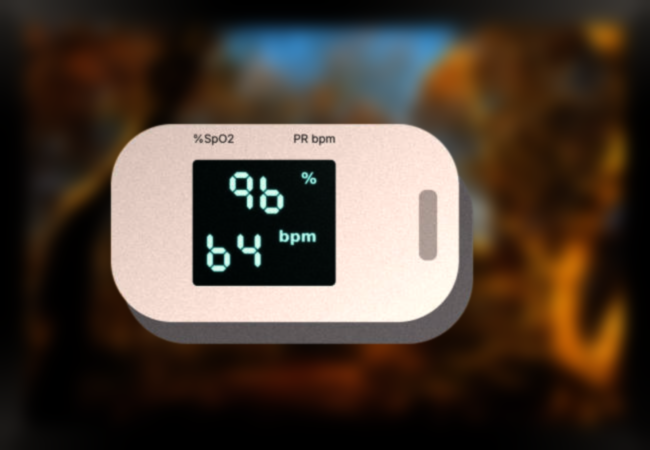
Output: value=64 unit=bpm
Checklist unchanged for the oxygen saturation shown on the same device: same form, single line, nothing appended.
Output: value=96 unit=%
